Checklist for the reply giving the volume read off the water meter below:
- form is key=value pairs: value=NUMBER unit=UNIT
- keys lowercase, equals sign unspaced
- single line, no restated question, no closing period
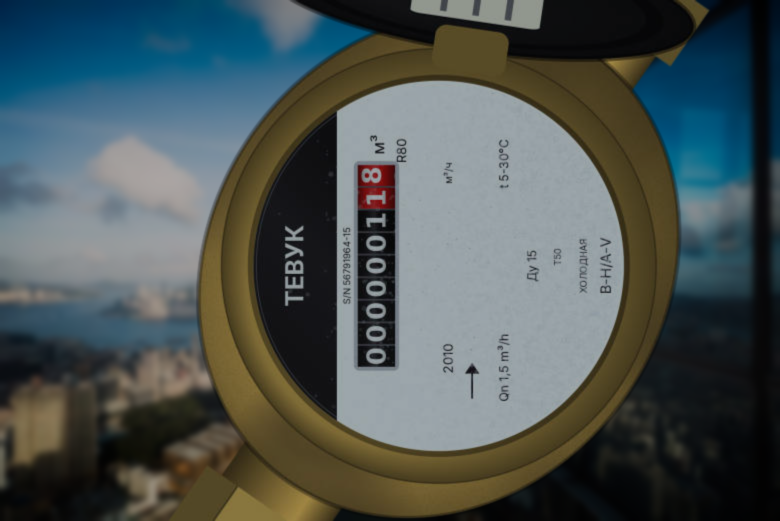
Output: value=1.18 unit=m³
